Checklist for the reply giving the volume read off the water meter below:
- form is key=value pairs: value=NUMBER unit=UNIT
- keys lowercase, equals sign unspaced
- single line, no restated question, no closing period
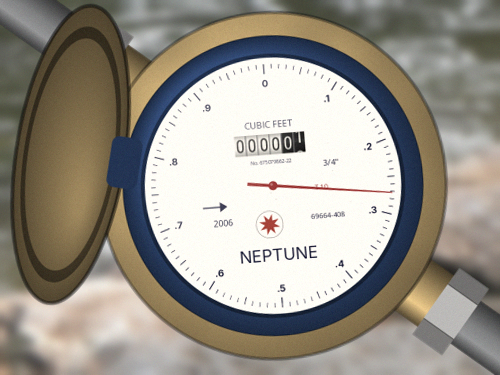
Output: value=1.27 unit=ft³
